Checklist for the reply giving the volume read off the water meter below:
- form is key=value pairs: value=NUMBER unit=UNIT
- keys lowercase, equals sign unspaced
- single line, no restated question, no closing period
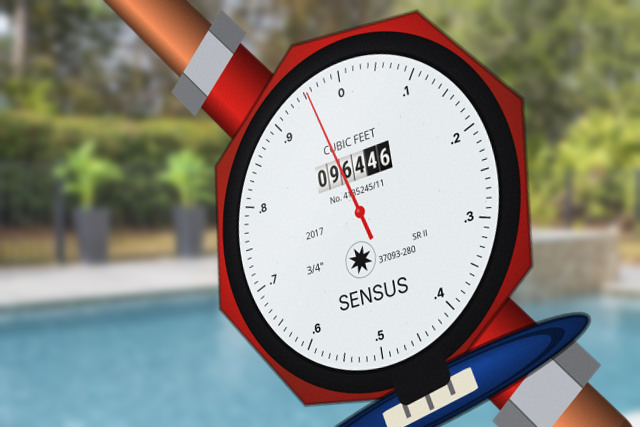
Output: value=96445.95 unit=ft³
